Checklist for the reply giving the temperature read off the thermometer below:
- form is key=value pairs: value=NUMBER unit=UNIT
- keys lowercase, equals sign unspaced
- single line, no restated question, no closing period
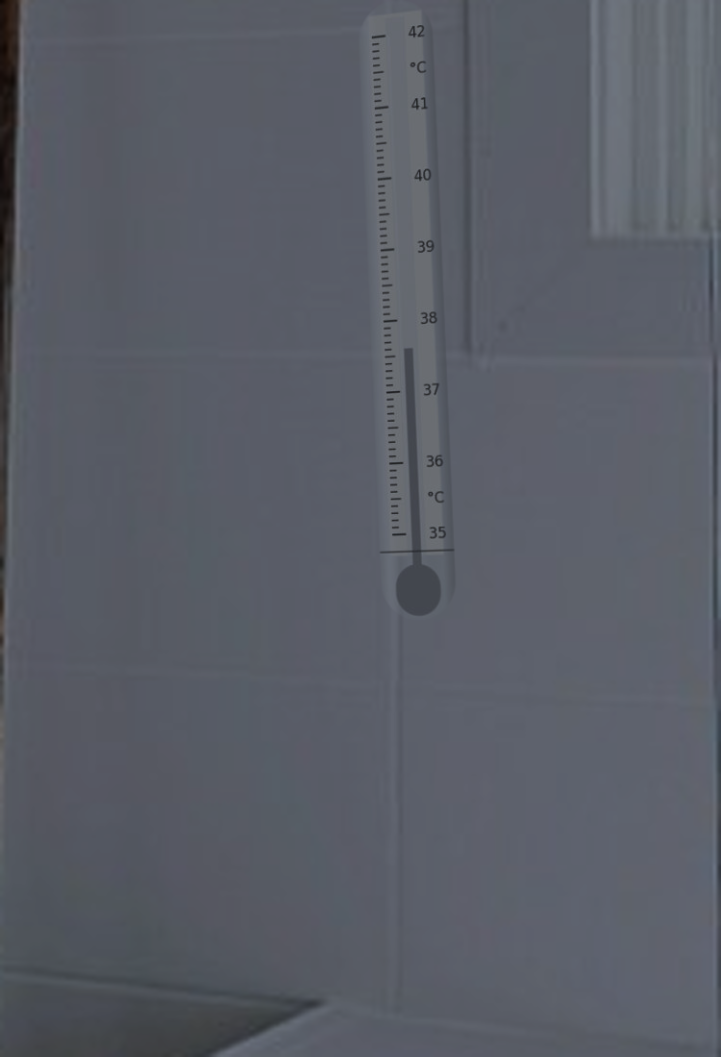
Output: value=37.6 unit=°C
